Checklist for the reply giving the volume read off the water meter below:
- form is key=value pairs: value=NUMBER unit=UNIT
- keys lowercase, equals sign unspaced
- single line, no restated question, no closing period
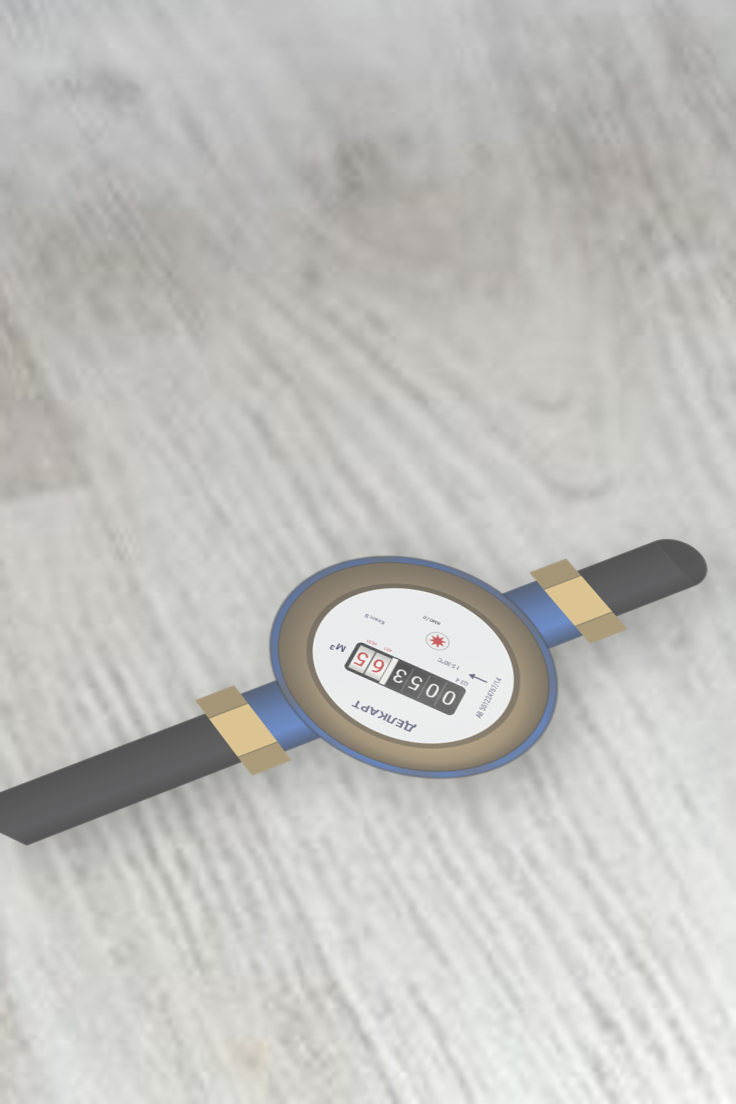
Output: value=53.65 unit=m³
